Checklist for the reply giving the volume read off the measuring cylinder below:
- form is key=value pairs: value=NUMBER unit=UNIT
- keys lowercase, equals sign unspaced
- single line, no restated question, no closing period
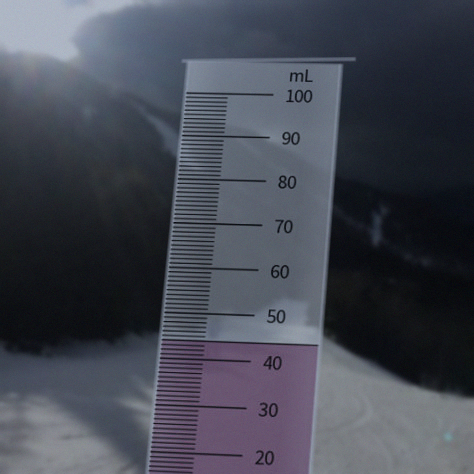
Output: value=44 unit=mL
